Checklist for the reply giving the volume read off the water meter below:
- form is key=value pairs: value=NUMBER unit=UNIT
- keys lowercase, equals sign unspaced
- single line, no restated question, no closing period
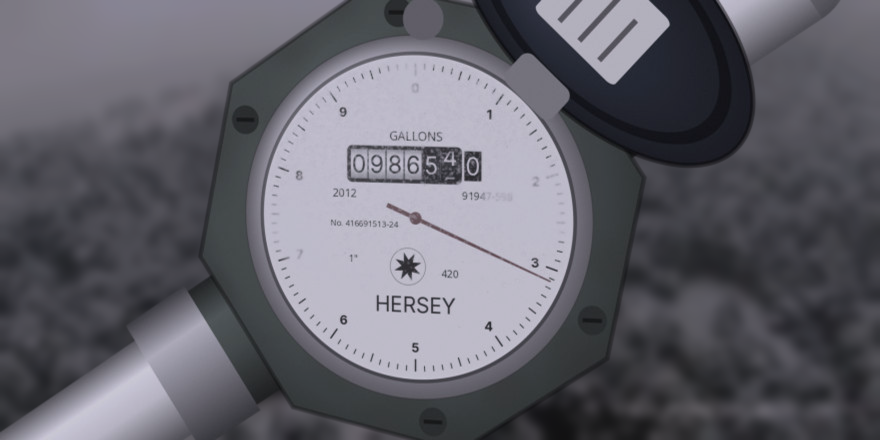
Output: value=986543.1 unit=gal
